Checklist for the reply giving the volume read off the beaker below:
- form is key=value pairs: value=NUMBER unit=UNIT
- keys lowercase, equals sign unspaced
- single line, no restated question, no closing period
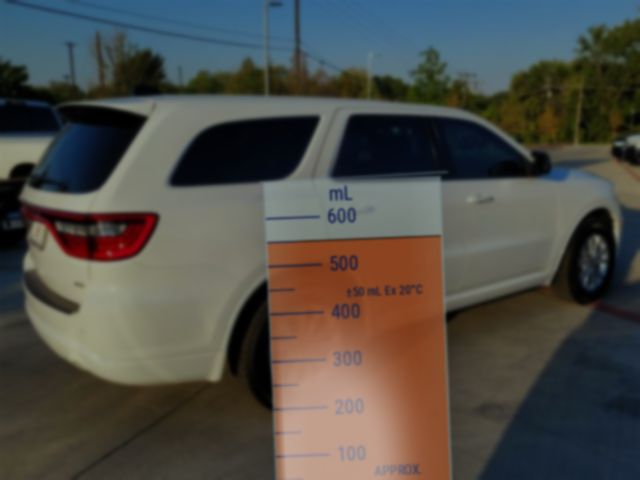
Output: value=550 unit=mL
